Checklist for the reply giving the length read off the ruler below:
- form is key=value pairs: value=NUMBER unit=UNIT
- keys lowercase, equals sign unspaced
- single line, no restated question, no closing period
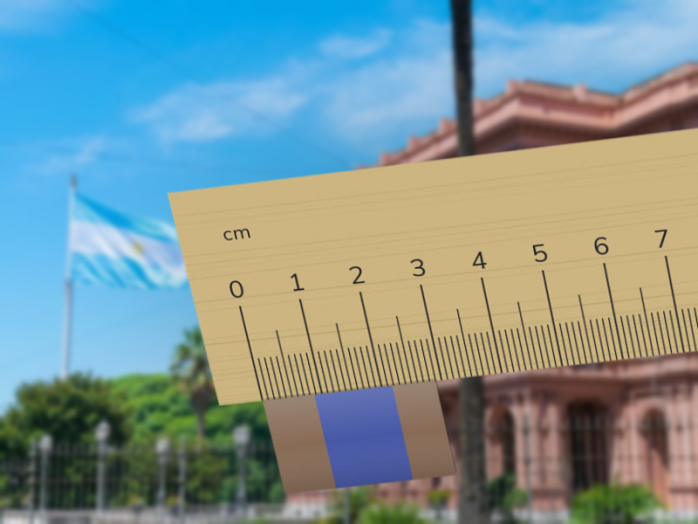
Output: value=2.9 unit=cm
